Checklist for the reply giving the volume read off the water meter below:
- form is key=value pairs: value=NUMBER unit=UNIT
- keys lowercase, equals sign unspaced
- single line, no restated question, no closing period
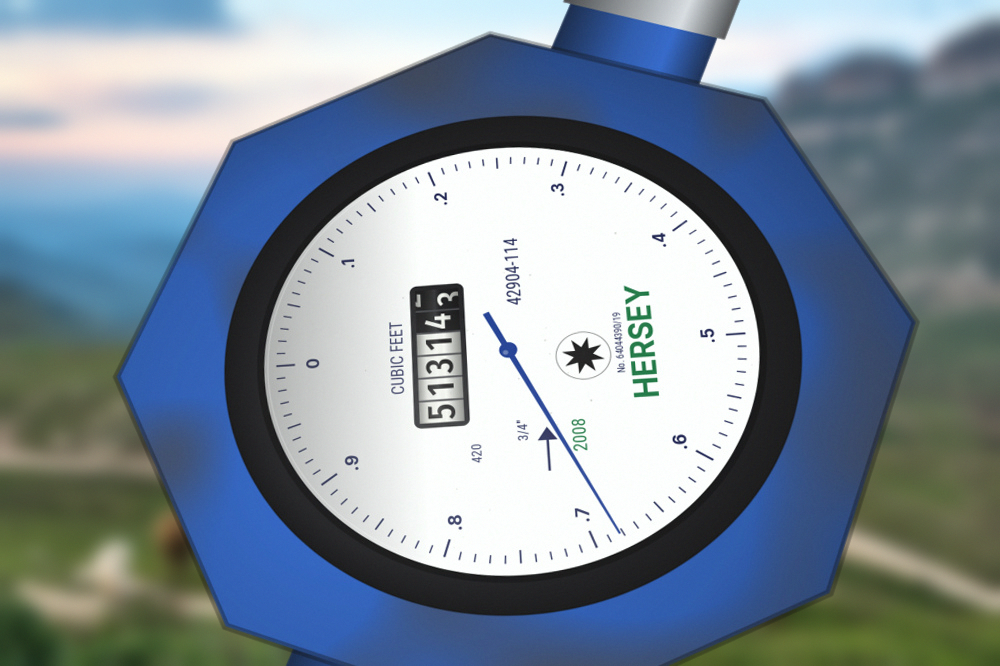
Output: value=513142.68 unit=ft³
